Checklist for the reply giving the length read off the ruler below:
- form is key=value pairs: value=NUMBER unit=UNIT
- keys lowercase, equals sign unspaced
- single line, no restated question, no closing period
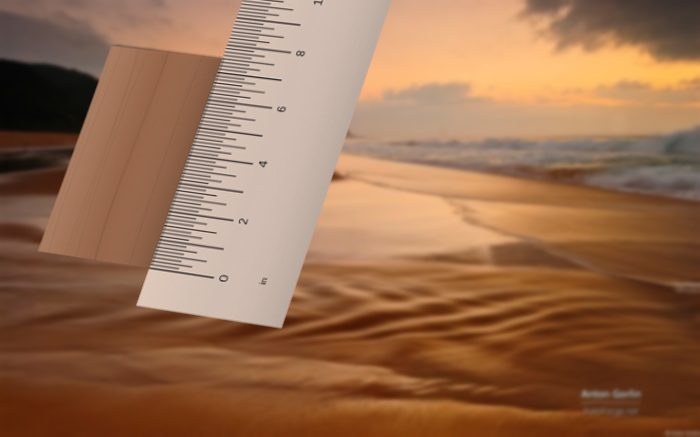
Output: value=7.5 unit=in
